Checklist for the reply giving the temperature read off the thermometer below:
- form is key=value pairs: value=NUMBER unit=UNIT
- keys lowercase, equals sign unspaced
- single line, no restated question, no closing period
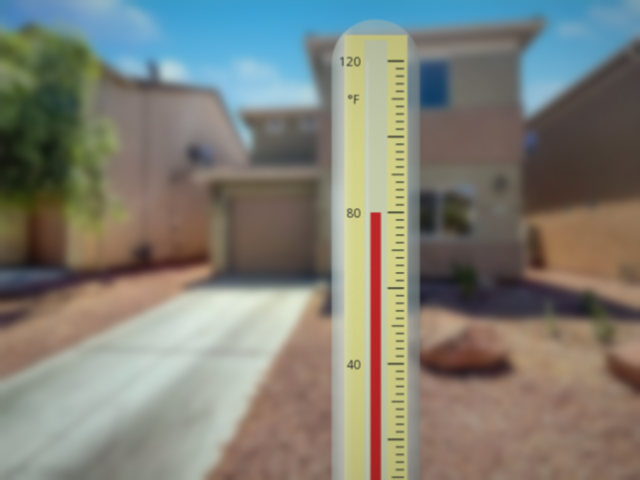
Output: value=80 unit=°F
